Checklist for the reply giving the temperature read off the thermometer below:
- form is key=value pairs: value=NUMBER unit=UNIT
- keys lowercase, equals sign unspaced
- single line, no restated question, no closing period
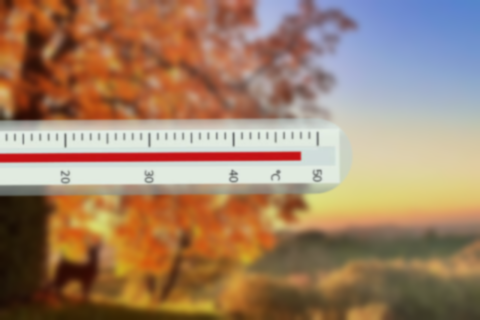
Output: value=48 unit=°C
